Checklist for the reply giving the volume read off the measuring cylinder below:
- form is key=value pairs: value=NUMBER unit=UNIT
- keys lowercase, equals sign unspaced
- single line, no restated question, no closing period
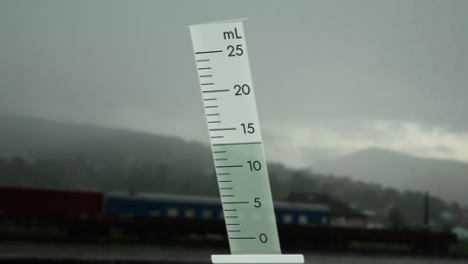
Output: value=13 unit=mL
